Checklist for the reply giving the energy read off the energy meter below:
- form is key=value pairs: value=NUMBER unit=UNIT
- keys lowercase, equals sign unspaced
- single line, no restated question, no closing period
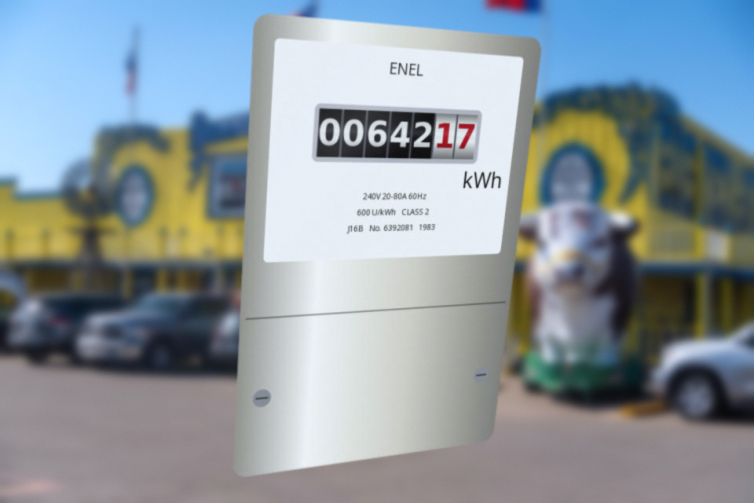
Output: value=642.17 unit=kWh
